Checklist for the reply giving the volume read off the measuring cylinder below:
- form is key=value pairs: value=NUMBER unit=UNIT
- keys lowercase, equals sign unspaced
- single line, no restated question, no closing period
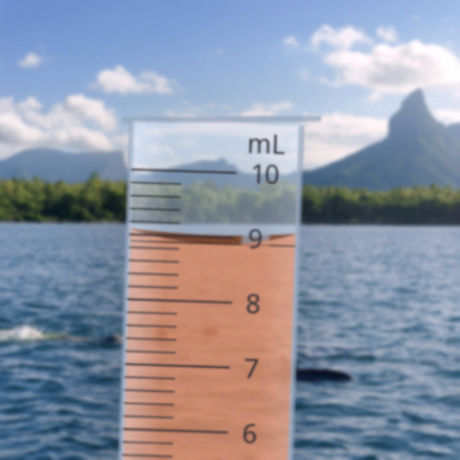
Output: value=8.9 unit=mL
